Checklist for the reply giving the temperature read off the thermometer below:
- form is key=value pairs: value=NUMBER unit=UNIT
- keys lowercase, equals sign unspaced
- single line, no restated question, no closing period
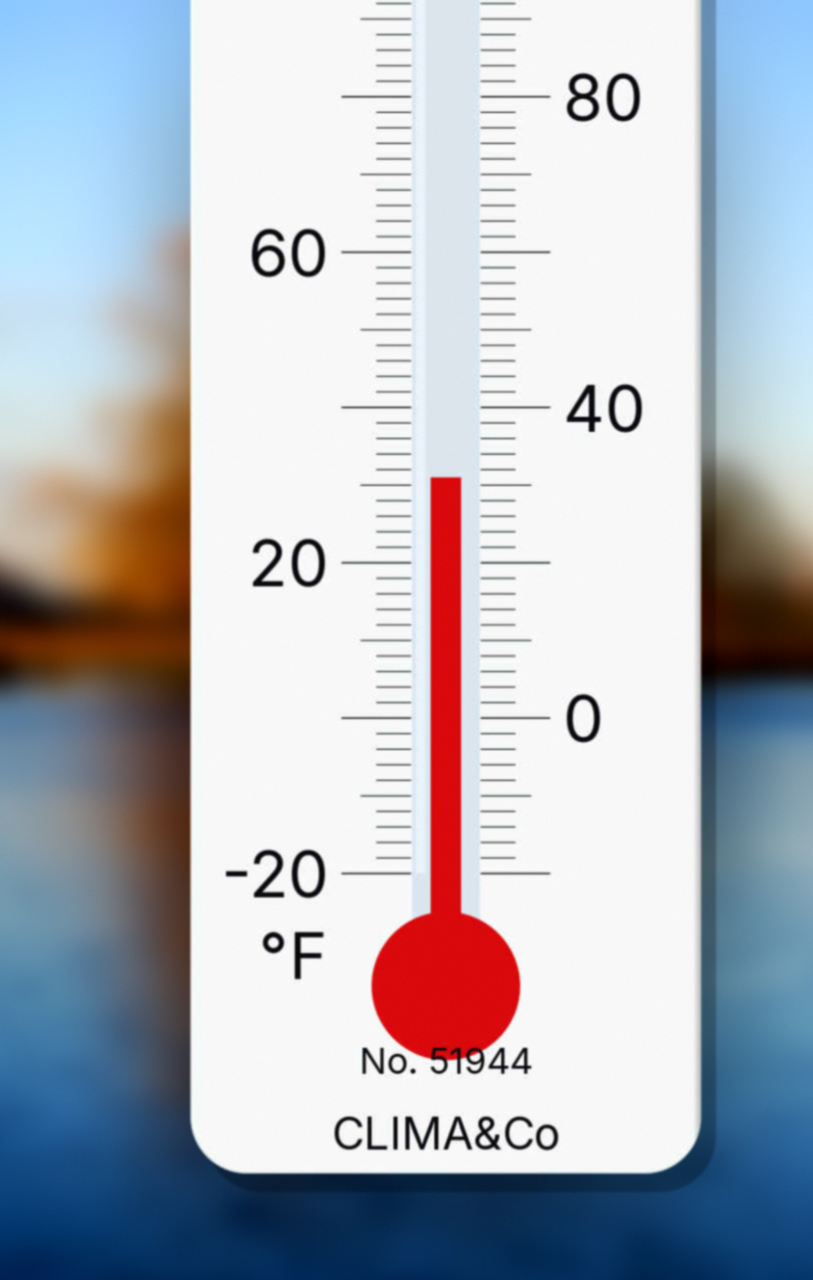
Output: value=31 unit=°F
